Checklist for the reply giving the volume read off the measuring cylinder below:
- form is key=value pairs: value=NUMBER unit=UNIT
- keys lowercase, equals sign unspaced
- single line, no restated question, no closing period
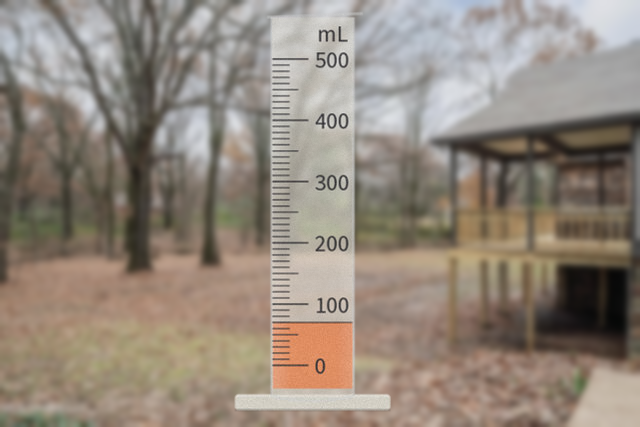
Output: value=70 unit=mL
